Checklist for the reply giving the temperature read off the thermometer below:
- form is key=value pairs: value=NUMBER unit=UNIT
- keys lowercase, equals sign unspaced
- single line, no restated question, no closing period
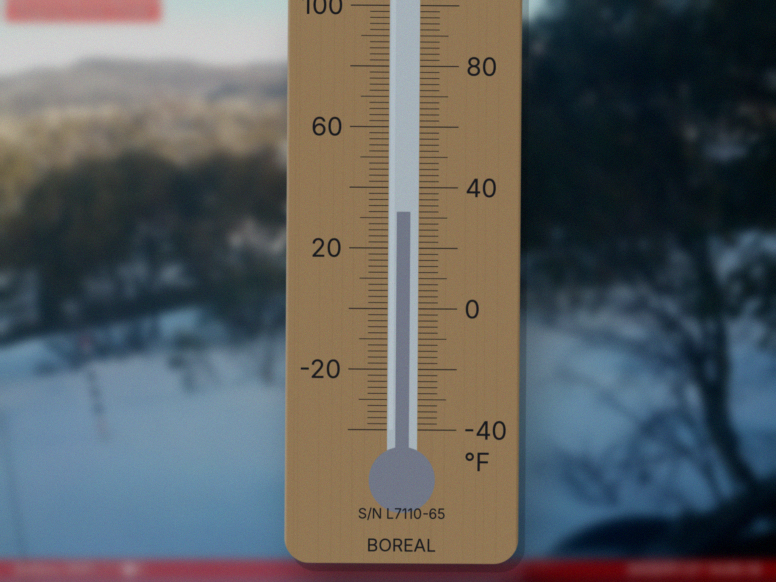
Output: value=32 unit=°F
